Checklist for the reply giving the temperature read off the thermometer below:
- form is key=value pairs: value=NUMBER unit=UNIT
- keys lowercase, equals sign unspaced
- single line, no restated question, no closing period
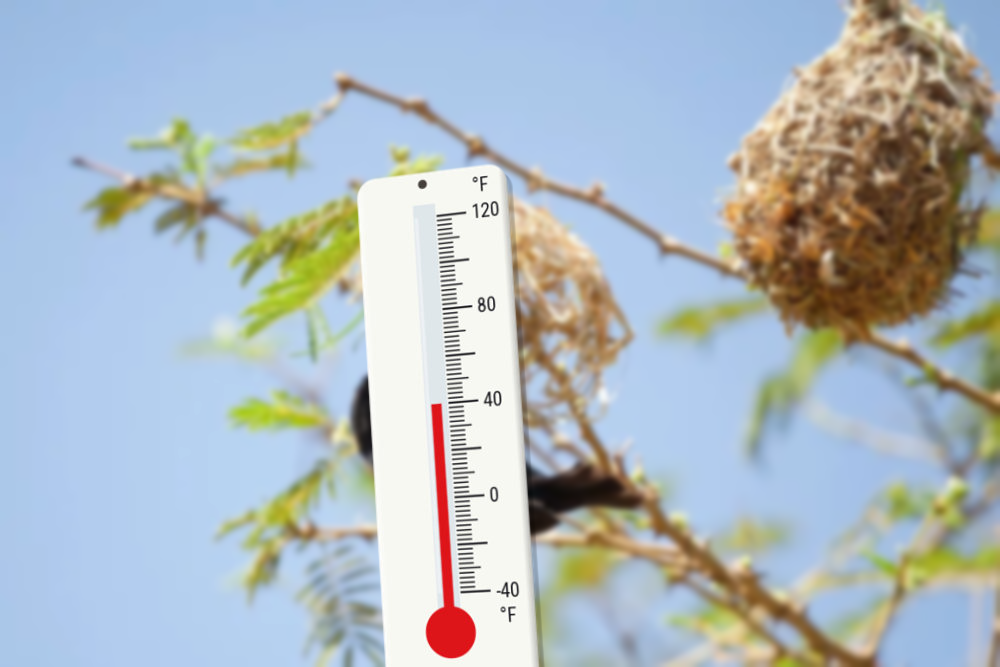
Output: value=40 unit=°F
